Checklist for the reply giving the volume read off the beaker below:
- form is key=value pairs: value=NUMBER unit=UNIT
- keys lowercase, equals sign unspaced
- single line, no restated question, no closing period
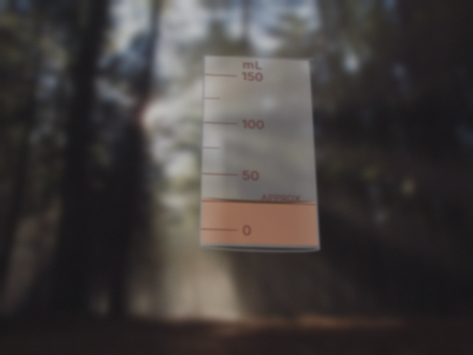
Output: value=25 unit=mL
